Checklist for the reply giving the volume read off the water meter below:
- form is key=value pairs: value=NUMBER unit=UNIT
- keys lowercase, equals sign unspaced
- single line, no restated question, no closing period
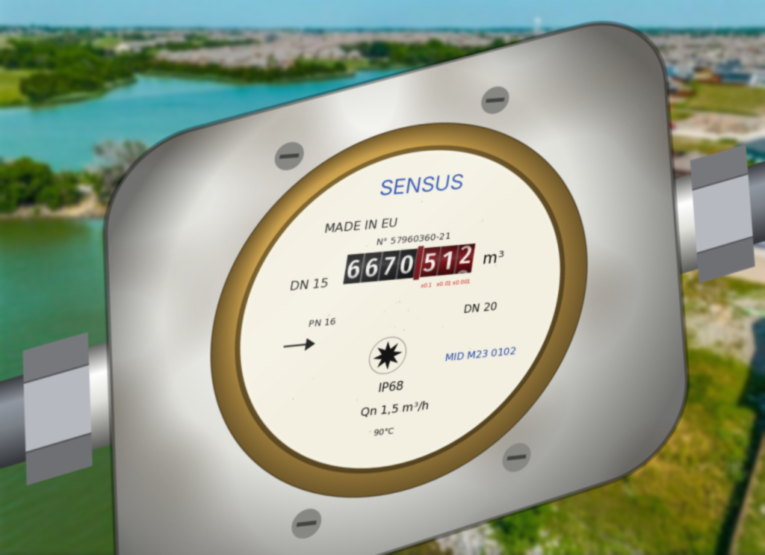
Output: value=6670.512 unit=m³
